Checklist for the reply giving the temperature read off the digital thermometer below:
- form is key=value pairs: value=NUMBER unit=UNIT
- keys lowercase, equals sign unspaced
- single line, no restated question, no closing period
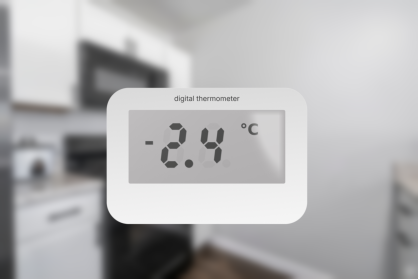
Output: value=-2.4 unit=°C
